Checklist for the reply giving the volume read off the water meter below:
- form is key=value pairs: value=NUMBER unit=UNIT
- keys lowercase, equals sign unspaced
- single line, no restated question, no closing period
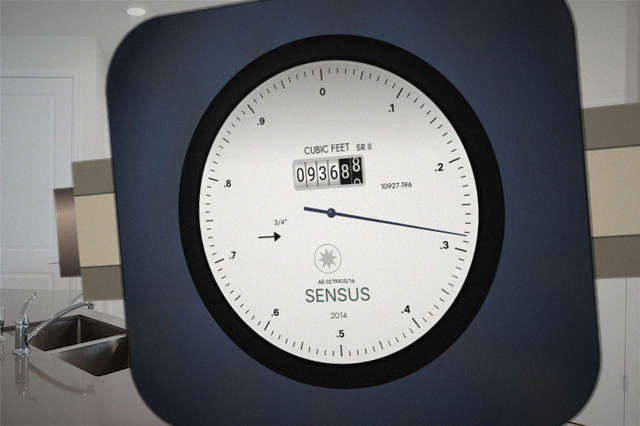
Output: value=93688.28 unit=ft³
